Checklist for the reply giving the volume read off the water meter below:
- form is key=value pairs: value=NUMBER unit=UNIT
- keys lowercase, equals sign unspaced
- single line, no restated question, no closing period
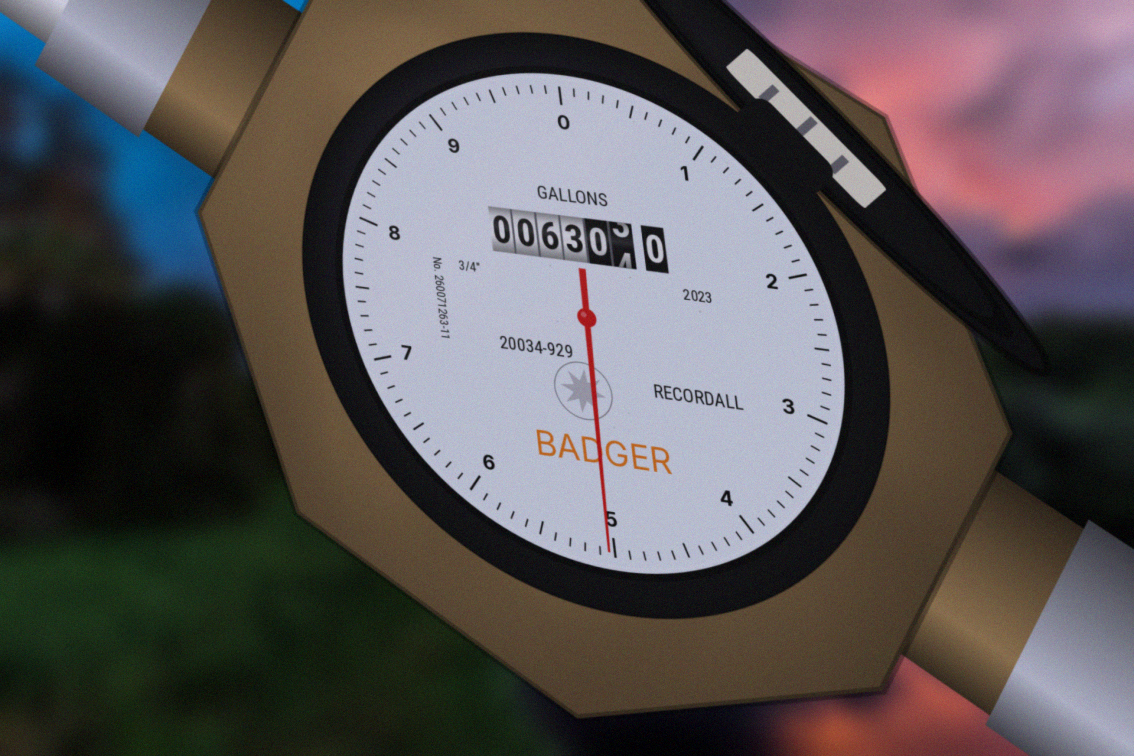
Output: value=63035.0 unit=gal
